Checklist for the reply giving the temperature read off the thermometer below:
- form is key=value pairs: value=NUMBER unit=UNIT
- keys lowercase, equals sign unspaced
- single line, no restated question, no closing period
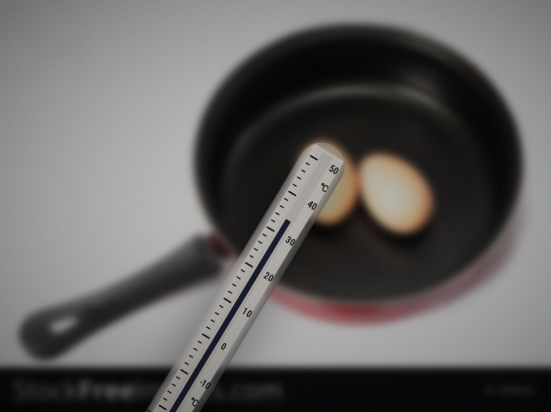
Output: value=34 unit=°C
